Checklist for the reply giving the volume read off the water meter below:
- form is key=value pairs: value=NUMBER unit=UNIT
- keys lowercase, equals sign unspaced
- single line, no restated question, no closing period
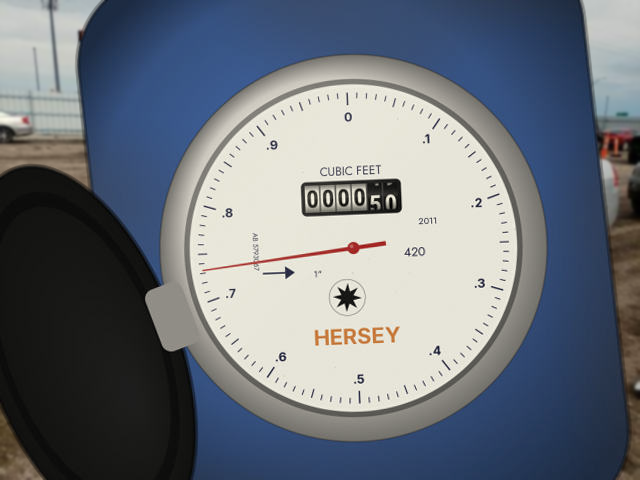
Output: value=49.73 unit=ft³
